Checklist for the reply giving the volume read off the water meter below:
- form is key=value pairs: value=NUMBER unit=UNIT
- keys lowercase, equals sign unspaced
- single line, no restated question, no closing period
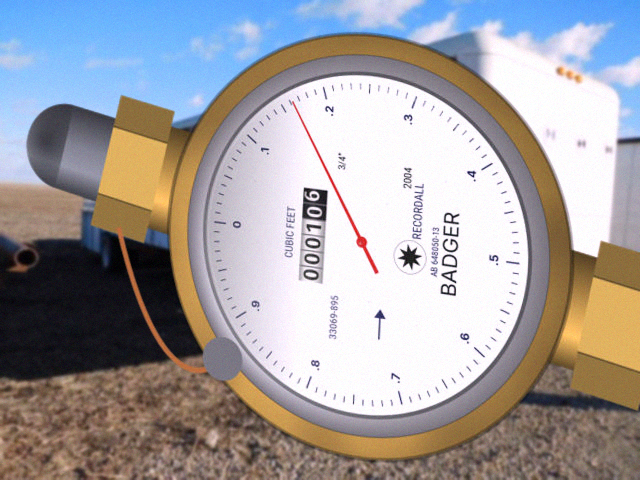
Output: value=106.16 unit=ft³
